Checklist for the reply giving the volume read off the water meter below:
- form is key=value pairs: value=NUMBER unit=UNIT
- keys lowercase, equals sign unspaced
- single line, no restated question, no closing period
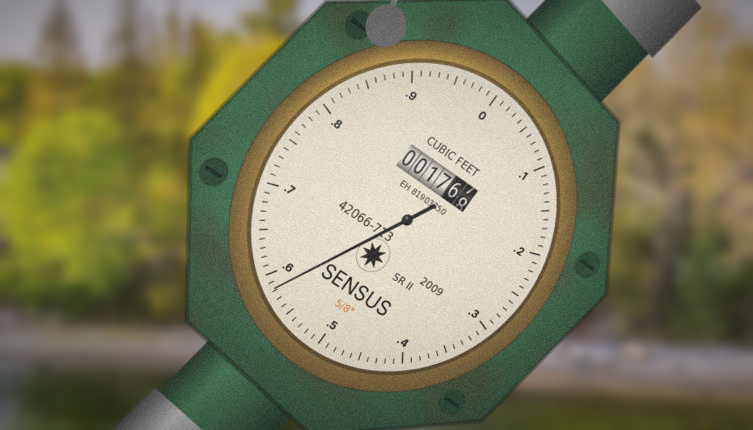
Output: value=1767.58 unit=ft³
